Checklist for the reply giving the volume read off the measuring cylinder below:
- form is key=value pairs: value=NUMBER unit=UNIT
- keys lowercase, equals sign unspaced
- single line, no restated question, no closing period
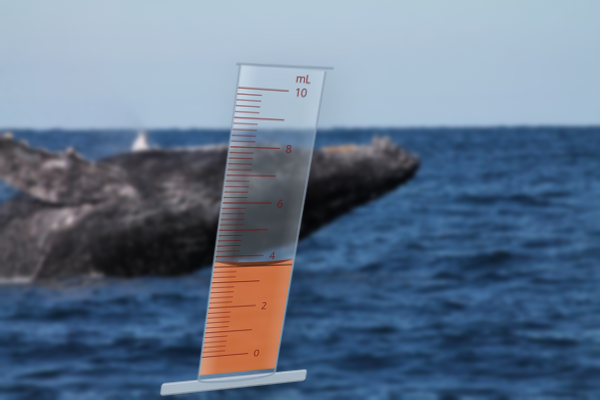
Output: value=3.6 unit=mL
